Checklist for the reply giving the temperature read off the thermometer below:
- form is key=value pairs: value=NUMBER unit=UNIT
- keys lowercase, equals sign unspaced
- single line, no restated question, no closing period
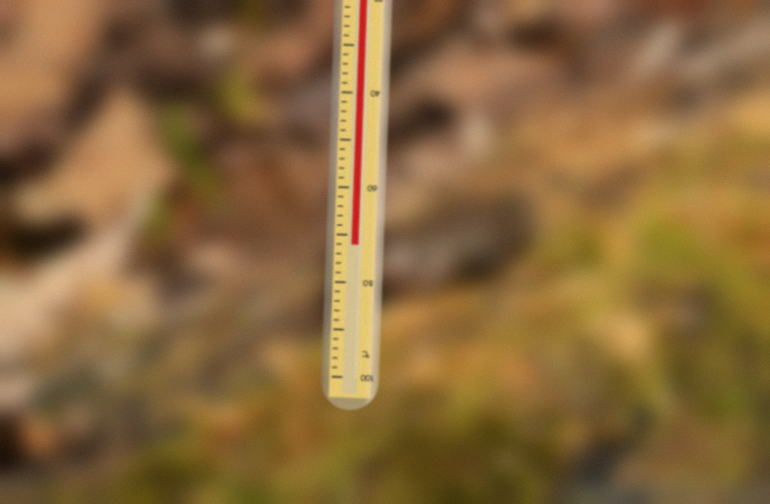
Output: value=72 unit=°C
